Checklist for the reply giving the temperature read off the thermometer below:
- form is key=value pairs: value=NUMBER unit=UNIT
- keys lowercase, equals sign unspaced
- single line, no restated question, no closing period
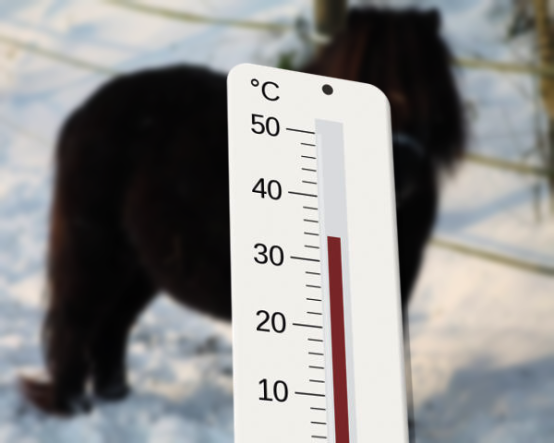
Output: value=34 unit=°C
